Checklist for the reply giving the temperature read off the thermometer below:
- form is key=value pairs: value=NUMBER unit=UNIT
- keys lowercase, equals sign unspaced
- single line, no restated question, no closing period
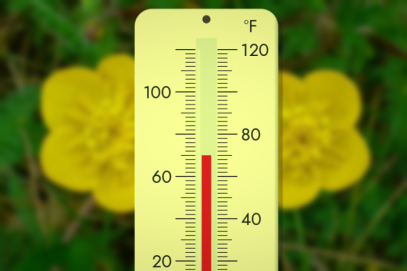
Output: value=70 unit=°F
